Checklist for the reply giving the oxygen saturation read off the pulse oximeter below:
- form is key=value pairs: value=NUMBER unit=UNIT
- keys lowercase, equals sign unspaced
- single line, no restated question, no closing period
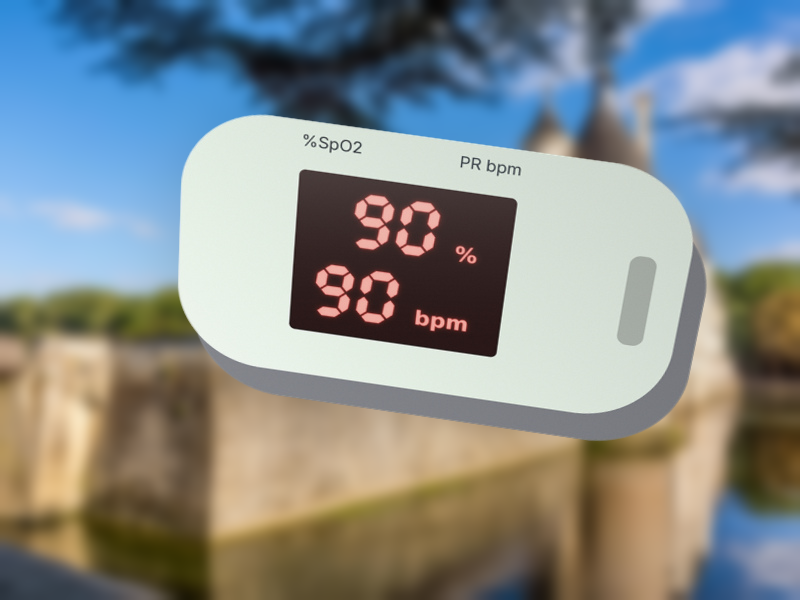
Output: value=90 unit=%
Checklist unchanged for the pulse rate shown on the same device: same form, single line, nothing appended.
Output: value=90 unit=bpm
